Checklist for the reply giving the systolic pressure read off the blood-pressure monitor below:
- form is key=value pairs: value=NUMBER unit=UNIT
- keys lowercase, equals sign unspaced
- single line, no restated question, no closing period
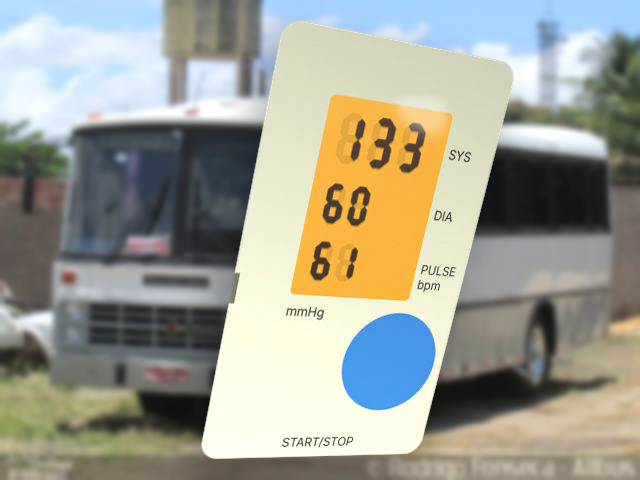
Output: value=133 unit=mmHg
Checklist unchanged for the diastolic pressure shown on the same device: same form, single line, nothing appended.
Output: value=60 unit=mmHg
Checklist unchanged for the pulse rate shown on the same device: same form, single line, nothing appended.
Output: value=61 unit=bpm
